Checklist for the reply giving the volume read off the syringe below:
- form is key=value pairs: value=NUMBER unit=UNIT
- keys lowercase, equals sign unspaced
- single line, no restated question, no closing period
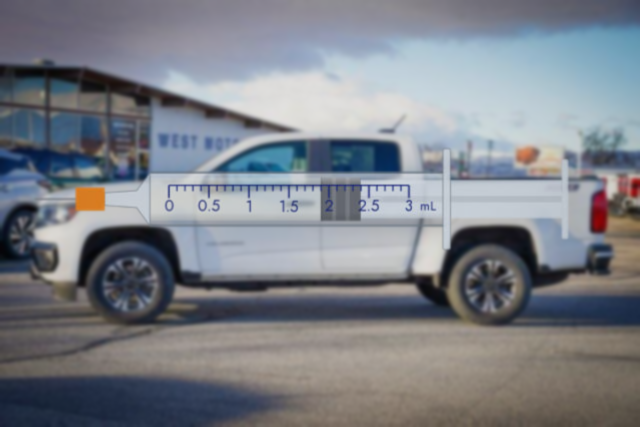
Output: value=1.9 unit=mL
